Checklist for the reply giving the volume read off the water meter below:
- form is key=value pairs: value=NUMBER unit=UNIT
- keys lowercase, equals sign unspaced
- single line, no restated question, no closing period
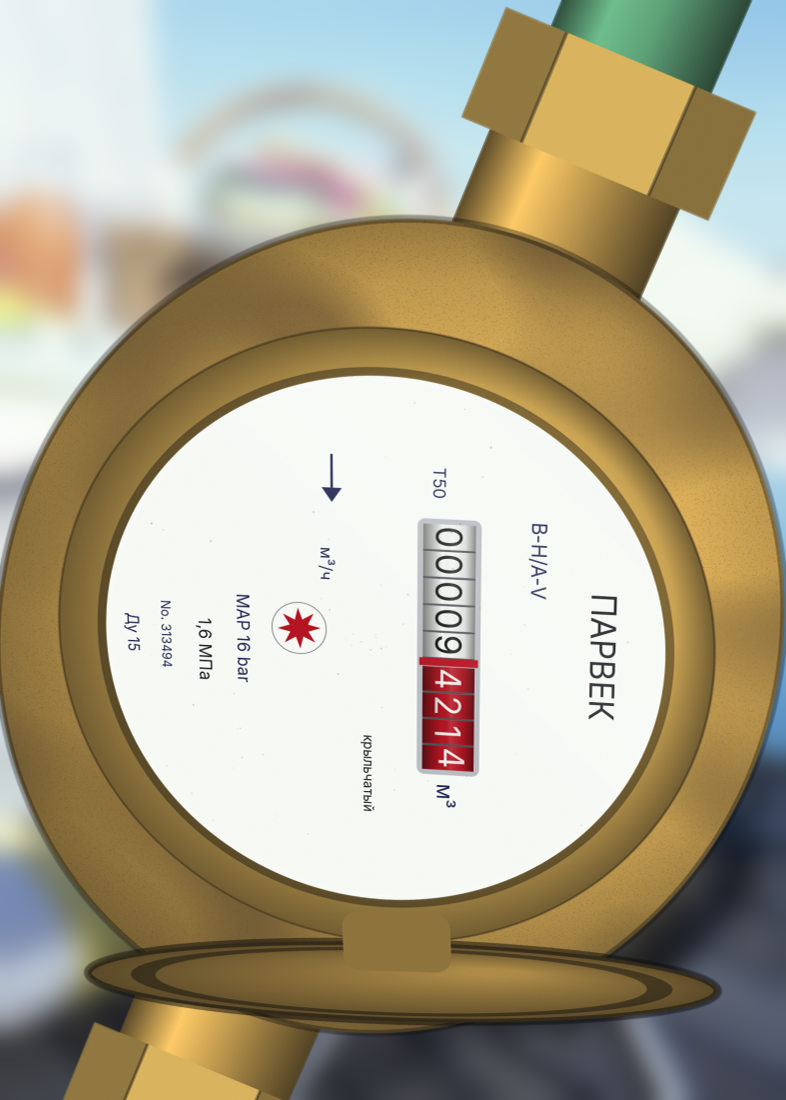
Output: value=9.4214 unit=m³
